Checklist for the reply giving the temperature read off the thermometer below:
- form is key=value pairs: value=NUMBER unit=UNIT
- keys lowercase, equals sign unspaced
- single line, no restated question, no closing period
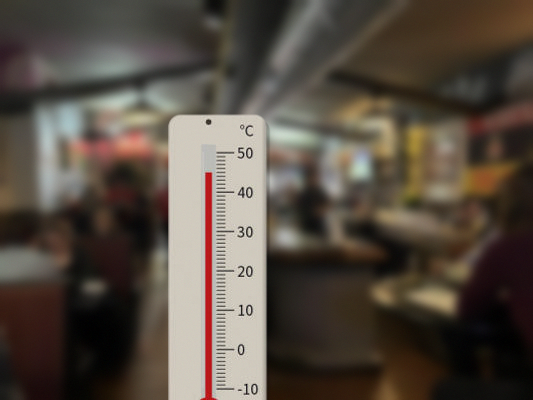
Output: value=45 unit=°C
